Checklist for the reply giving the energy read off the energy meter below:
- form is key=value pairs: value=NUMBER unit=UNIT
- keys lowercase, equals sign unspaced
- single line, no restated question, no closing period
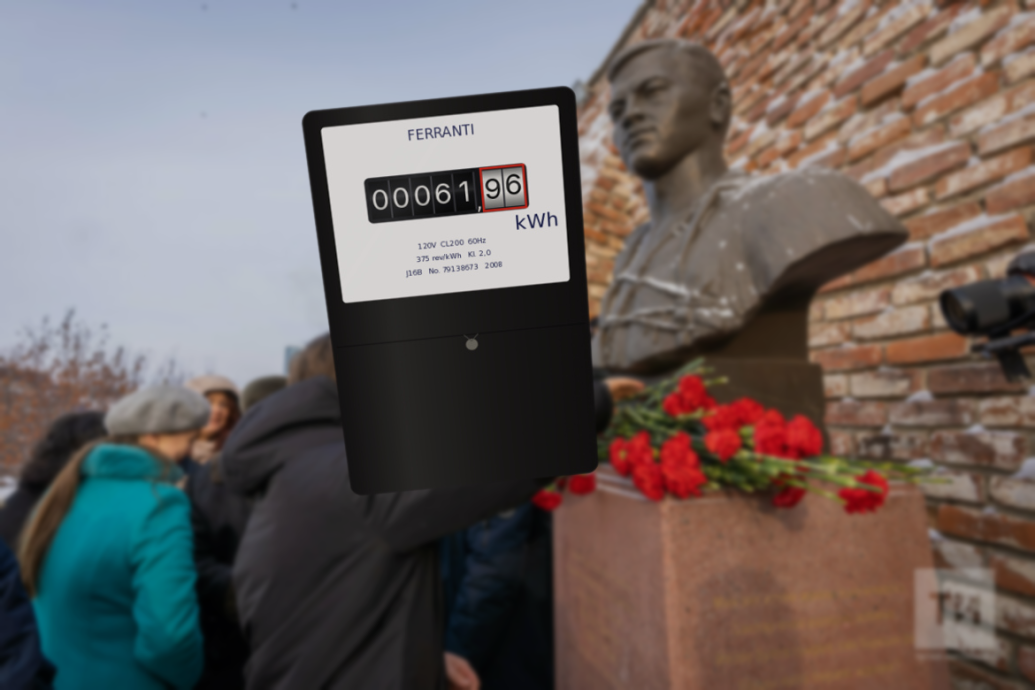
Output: value=61.96 unit=kWh
